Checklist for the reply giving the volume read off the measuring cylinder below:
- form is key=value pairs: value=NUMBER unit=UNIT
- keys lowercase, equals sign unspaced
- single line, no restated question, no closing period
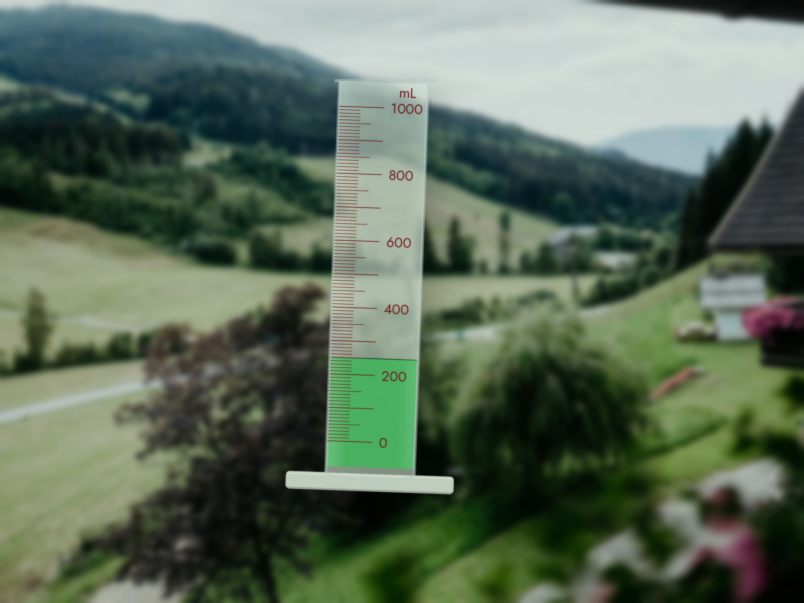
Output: value=250 unit=mL
